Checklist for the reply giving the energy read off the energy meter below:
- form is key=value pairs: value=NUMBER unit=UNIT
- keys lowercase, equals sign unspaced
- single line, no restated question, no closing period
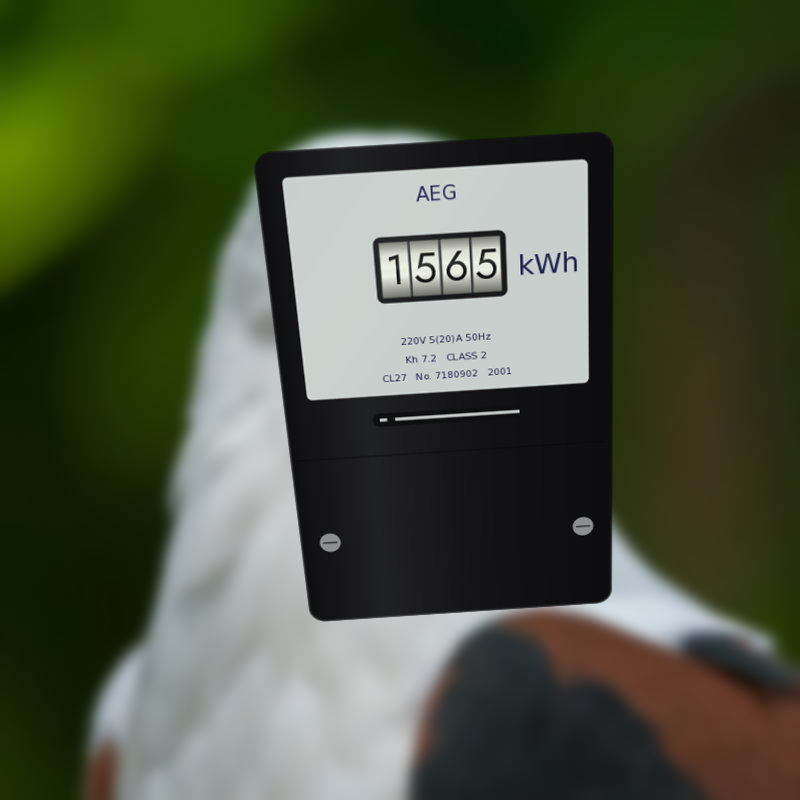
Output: value=1565 unit=kWh
